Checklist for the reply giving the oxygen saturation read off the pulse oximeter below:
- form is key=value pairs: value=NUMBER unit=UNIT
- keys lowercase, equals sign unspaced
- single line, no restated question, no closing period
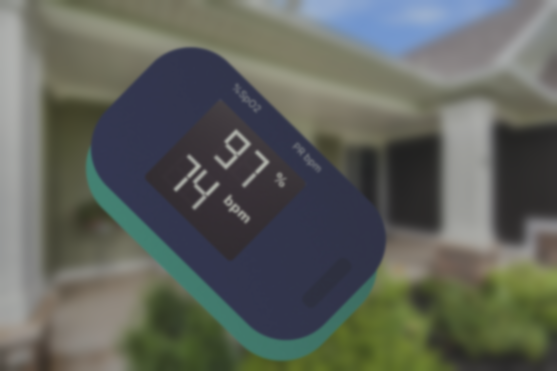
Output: value=97 unit=%
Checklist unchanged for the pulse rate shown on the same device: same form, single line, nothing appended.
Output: value=74 unit=bpm
